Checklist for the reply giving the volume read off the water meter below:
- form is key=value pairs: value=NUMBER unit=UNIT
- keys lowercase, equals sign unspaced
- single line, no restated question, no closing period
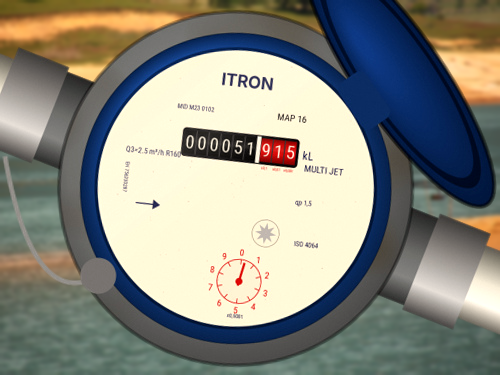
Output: value=51.9150 unit=kL
